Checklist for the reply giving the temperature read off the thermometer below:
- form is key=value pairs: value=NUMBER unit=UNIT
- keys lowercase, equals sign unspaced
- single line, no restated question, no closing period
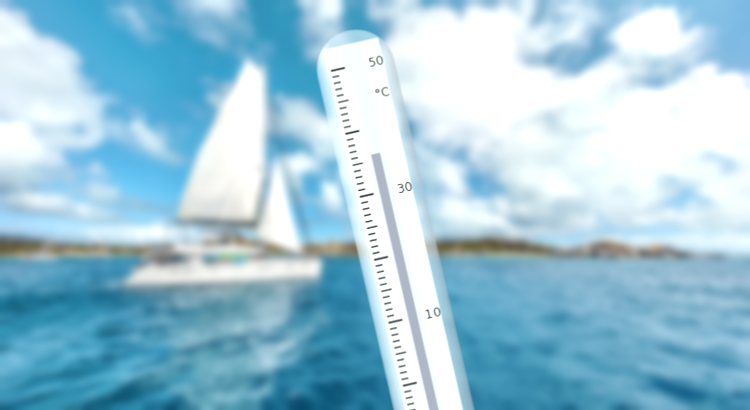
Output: value=36 unit=°C
